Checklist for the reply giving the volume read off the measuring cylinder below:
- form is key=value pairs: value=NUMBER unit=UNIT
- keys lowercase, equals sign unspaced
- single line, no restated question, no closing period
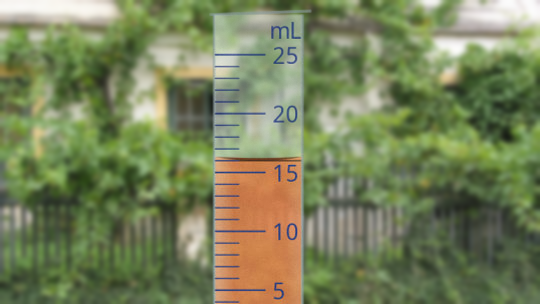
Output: value=16 unit=mL
